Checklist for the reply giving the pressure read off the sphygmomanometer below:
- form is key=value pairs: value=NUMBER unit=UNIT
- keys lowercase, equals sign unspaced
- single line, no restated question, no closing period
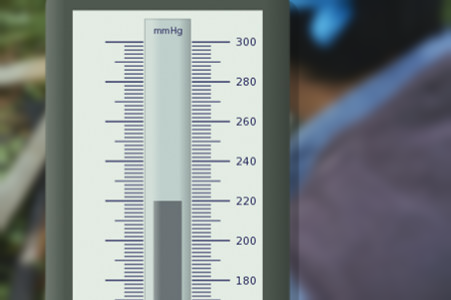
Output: value=220 unit=mmHg
